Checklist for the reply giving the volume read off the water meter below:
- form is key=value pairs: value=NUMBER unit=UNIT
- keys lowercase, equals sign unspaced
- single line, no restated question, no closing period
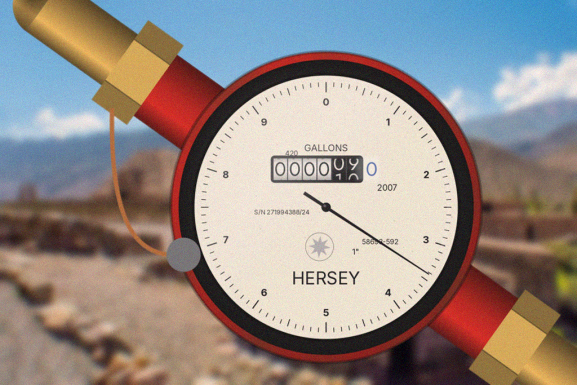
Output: value=93.4 unit=gal
